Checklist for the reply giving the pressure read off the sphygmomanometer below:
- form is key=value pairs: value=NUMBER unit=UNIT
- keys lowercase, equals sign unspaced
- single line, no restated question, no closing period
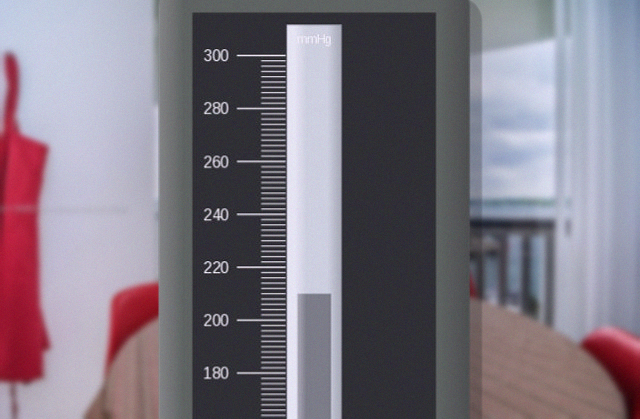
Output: value=210 unit=mmHg
